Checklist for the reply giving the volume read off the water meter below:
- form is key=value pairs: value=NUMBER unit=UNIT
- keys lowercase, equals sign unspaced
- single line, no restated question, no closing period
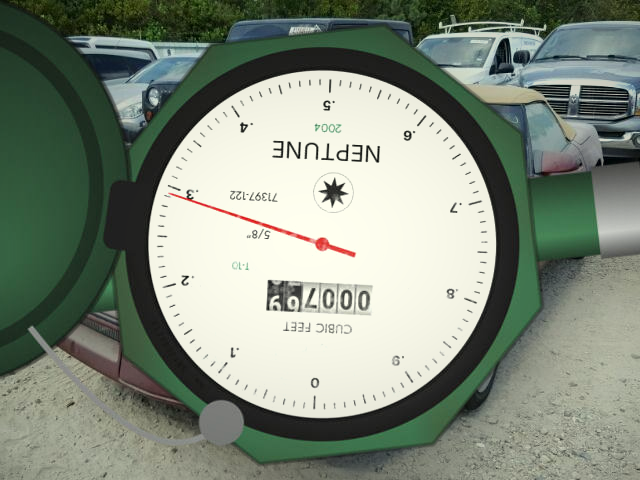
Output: value=769.29 unit=ft³
